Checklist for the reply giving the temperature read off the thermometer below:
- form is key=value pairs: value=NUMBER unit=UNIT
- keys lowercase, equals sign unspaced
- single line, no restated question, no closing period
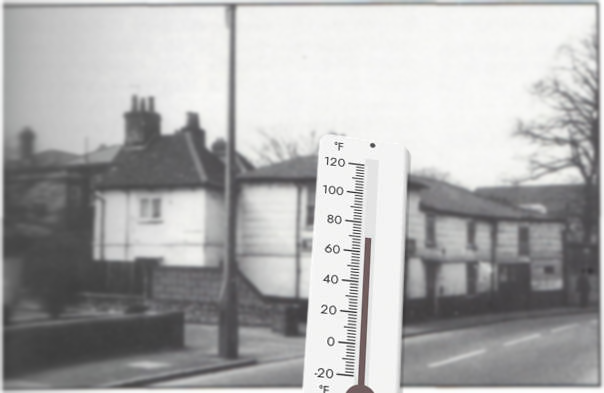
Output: value=70 unit=°F
